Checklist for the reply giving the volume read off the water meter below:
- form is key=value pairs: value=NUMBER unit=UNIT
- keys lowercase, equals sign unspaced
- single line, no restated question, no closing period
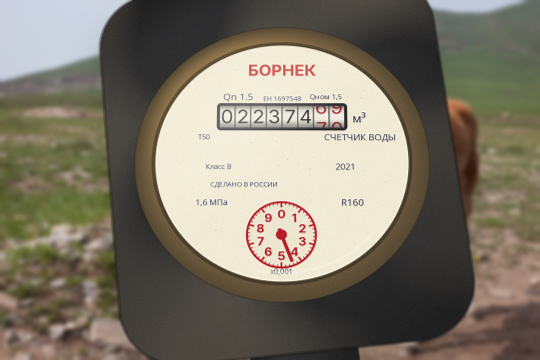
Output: value=22374.694 unit=m³
